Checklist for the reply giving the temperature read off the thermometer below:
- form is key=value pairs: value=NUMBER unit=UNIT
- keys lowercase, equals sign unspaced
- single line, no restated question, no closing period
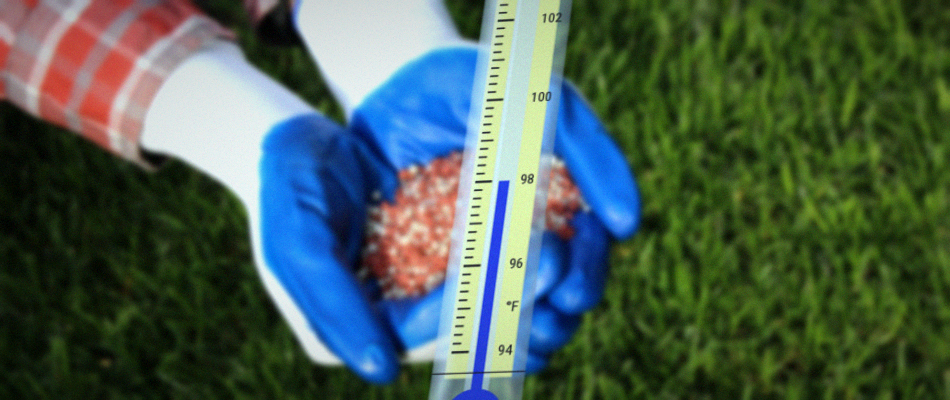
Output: value=98 unit=°F
